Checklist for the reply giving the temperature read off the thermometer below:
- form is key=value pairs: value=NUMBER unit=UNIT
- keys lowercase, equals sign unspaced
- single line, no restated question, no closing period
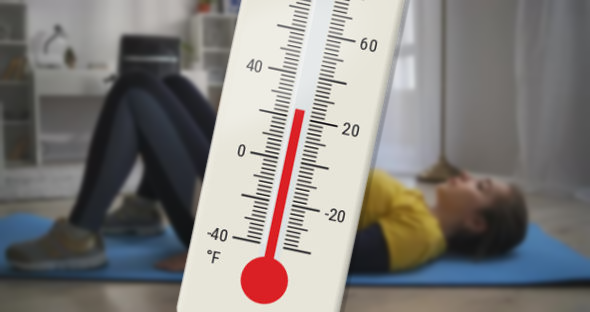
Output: value=24 unit=°F
